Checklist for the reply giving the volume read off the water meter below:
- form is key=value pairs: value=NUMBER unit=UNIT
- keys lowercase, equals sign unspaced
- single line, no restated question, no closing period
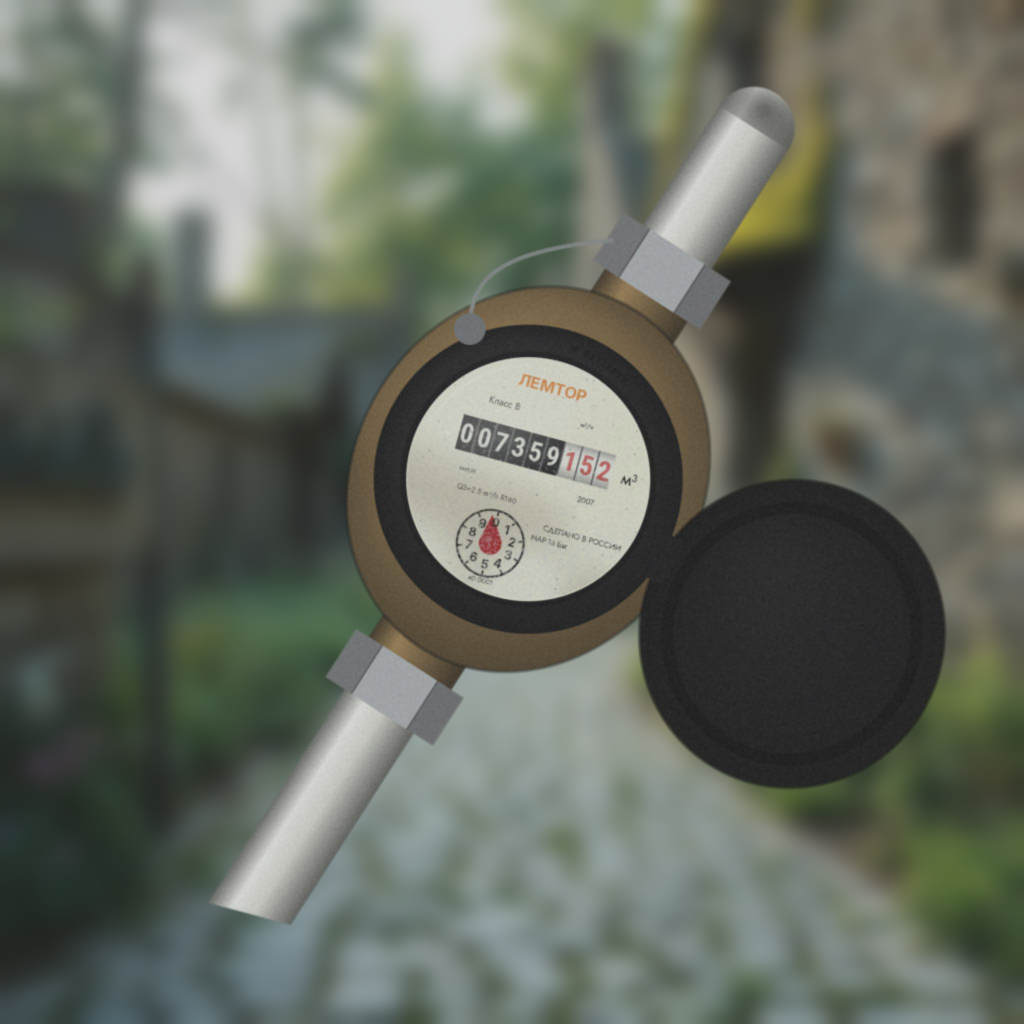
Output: value=7359.1519 unit=m³
